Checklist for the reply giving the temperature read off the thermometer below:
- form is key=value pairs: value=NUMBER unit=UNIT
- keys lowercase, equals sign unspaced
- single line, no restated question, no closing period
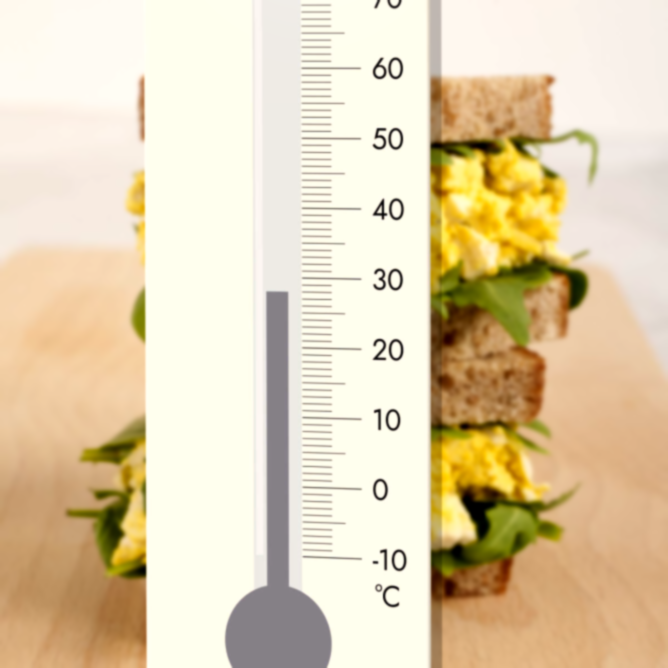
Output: value=28 unit=°C
